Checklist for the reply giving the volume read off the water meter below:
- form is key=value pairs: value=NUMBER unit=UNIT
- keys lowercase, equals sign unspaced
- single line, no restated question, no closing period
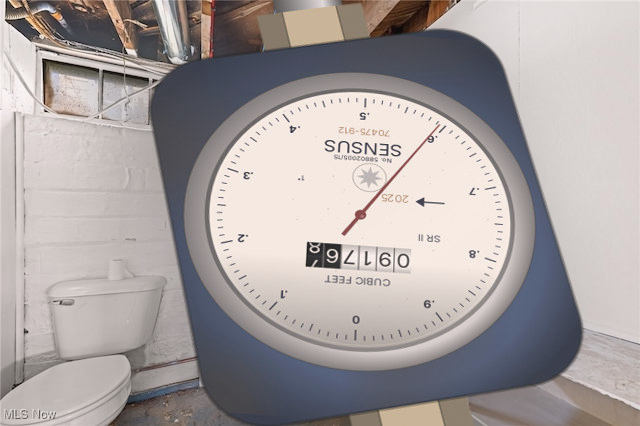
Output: value=91767.59 unit=ft³
